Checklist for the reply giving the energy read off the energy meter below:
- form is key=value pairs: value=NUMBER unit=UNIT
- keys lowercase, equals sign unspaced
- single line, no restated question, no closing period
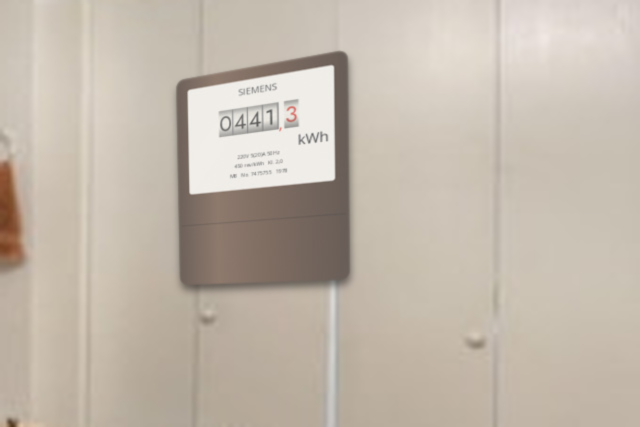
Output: value=441.3 unit=kWh
